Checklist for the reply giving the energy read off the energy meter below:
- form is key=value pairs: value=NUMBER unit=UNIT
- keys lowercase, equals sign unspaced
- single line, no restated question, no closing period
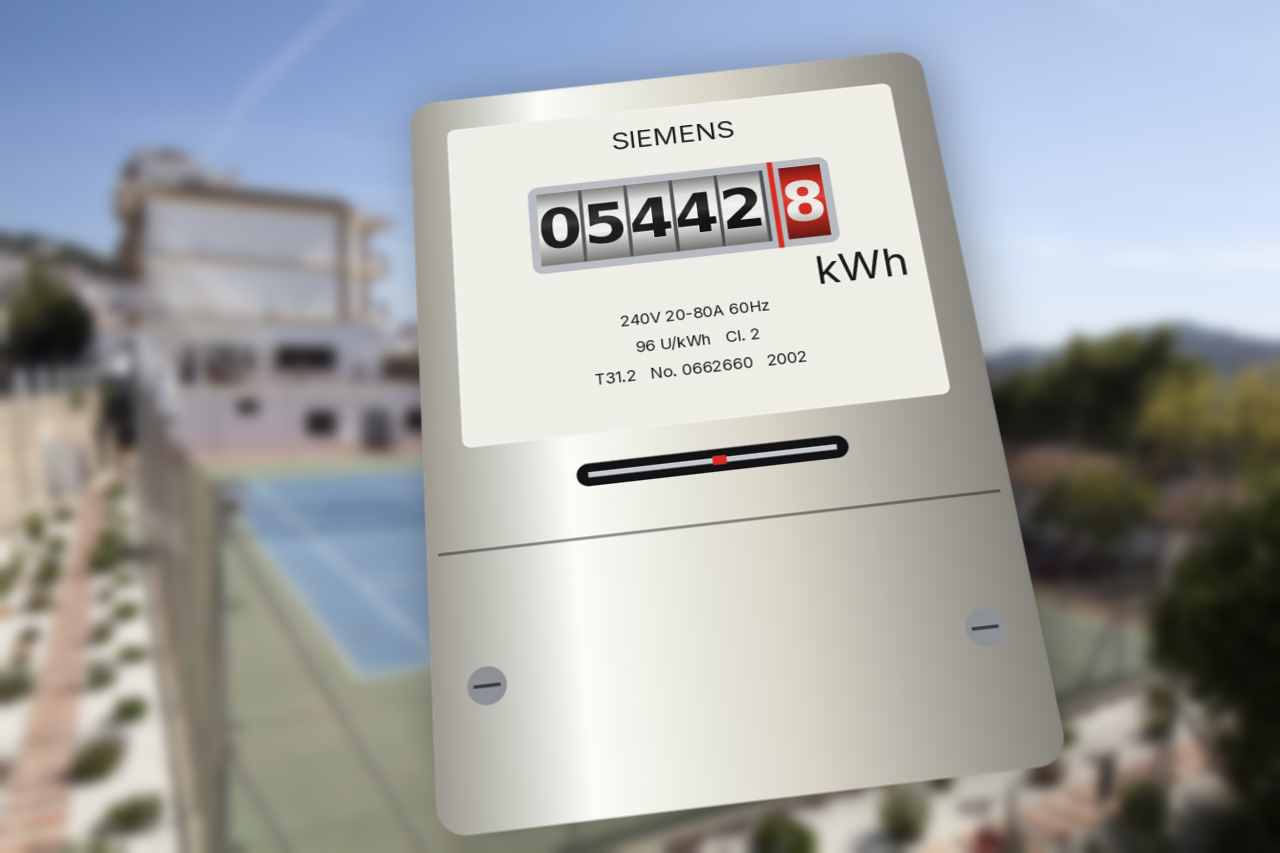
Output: value=5442.8 unit=kWh
